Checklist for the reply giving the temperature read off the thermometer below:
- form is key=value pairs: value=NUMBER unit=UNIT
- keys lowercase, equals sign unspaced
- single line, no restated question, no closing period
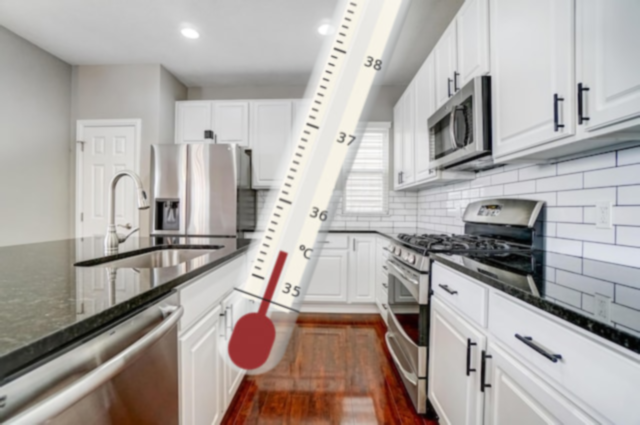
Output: value=35.4 unit=°C
